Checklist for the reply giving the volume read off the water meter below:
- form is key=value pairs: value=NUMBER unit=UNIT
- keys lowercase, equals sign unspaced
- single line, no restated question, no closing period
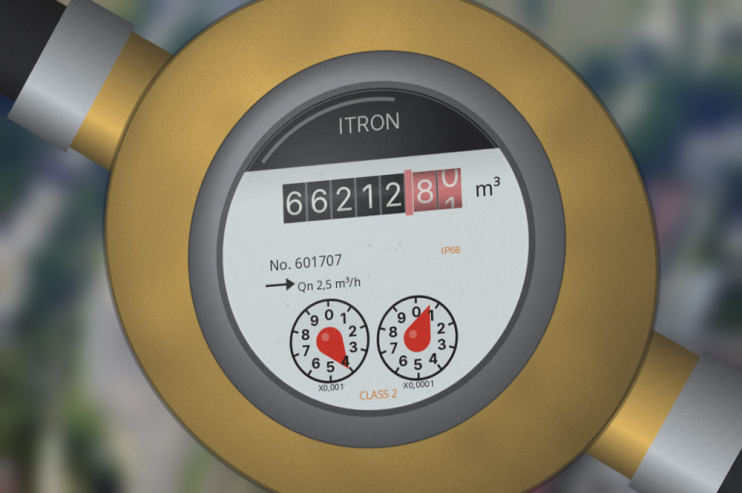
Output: value=66212.8040 unit=m³
